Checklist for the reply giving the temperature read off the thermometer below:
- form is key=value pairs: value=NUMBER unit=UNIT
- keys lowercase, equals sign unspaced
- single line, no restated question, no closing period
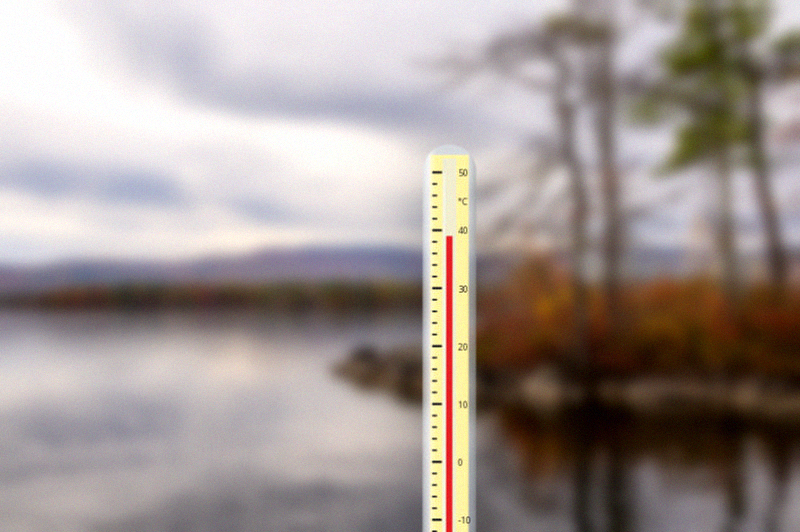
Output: value=39 unit=°C
